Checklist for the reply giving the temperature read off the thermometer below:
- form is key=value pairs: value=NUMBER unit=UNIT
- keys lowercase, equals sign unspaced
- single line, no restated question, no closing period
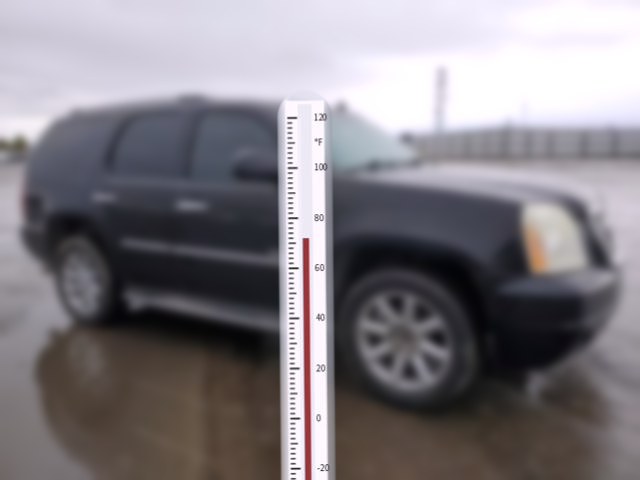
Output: value=72 unit=°F
